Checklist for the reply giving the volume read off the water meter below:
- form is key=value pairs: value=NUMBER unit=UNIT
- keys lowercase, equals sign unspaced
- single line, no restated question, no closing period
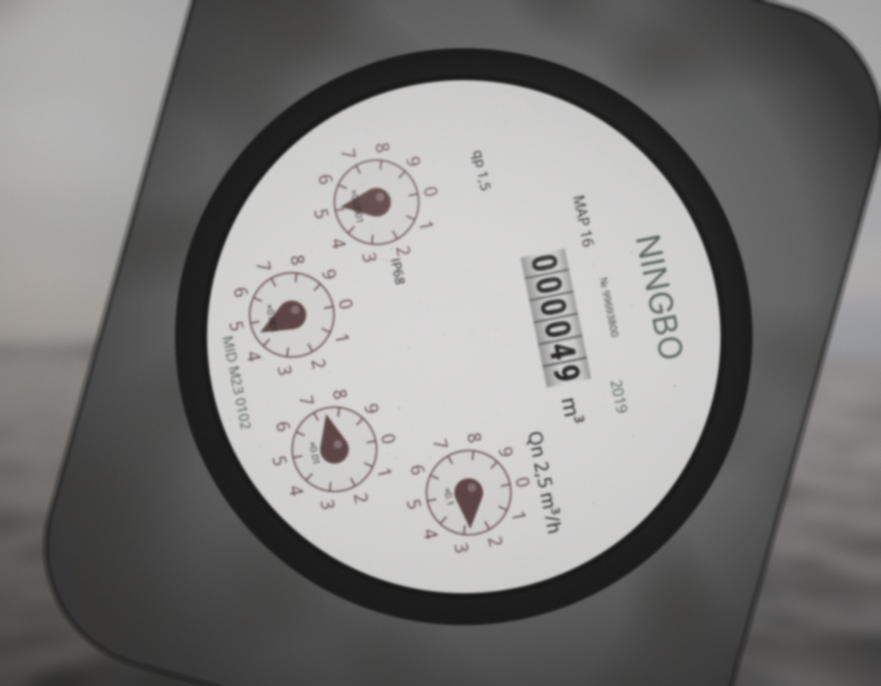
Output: value=49.2745 unit=m³
